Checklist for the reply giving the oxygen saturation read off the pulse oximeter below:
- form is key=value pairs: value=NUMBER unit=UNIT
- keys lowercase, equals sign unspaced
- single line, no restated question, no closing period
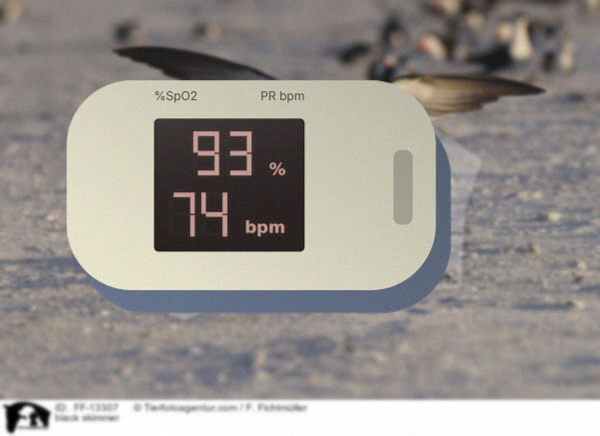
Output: value=93 unit=%
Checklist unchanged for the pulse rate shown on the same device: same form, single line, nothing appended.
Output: value=74 unit=bpm
